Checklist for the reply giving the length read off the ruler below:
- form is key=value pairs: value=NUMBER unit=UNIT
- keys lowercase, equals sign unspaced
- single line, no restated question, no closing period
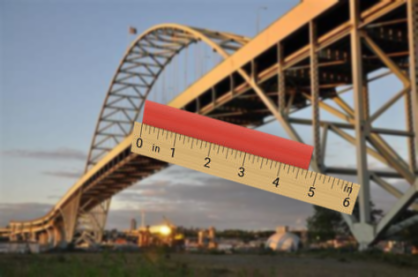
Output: value=4.75 unit=in
